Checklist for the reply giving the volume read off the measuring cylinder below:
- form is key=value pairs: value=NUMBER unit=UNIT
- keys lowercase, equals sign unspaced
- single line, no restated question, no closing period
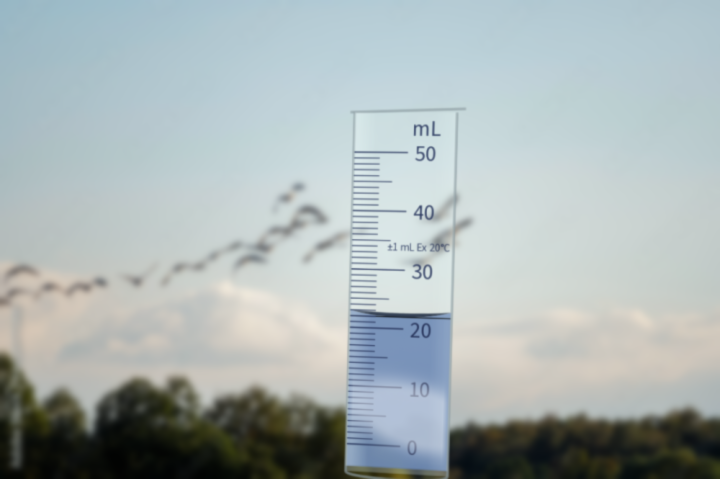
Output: value=22 unit=mL
